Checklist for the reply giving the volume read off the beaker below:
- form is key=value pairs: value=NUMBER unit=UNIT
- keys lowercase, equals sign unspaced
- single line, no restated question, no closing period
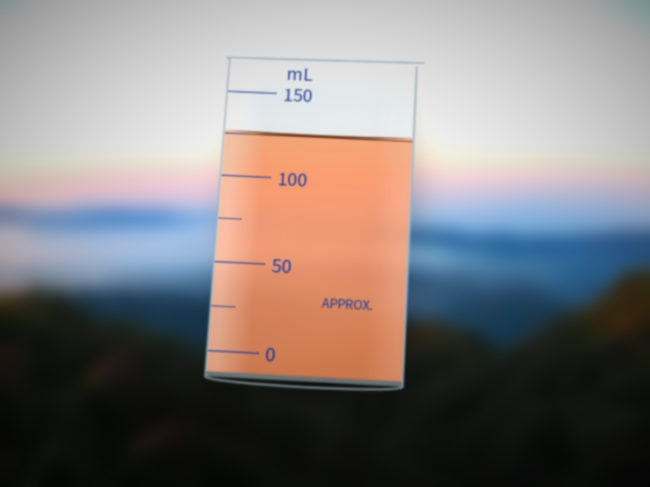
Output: value=125 unit=mL
